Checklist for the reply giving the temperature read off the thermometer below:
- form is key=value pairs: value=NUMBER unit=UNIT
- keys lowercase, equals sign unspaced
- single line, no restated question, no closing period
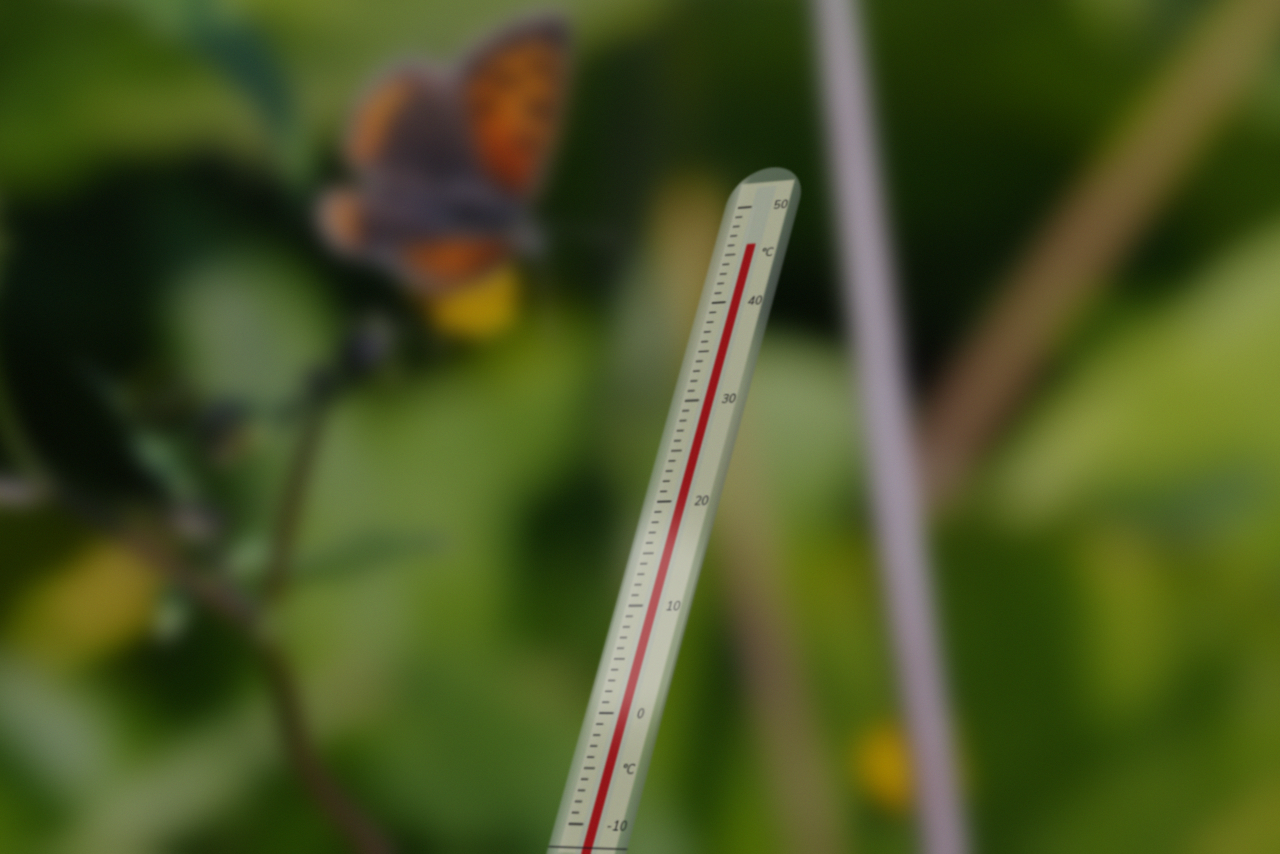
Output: value=46 unit=°C
